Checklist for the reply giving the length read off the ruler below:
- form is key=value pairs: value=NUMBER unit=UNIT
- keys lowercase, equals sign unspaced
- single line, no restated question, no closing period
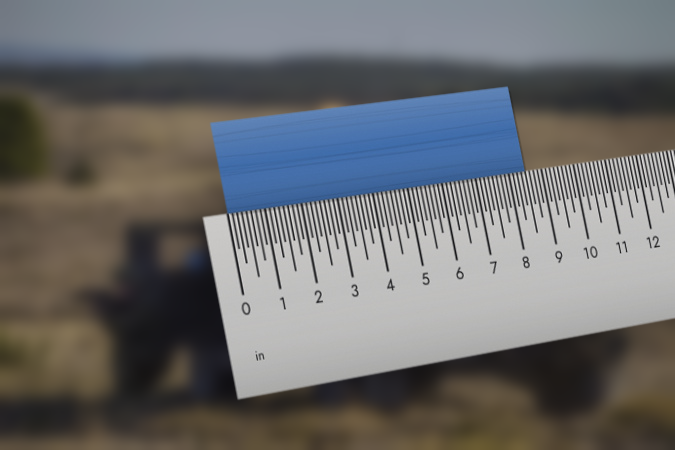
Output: value=8.5 unit=in
